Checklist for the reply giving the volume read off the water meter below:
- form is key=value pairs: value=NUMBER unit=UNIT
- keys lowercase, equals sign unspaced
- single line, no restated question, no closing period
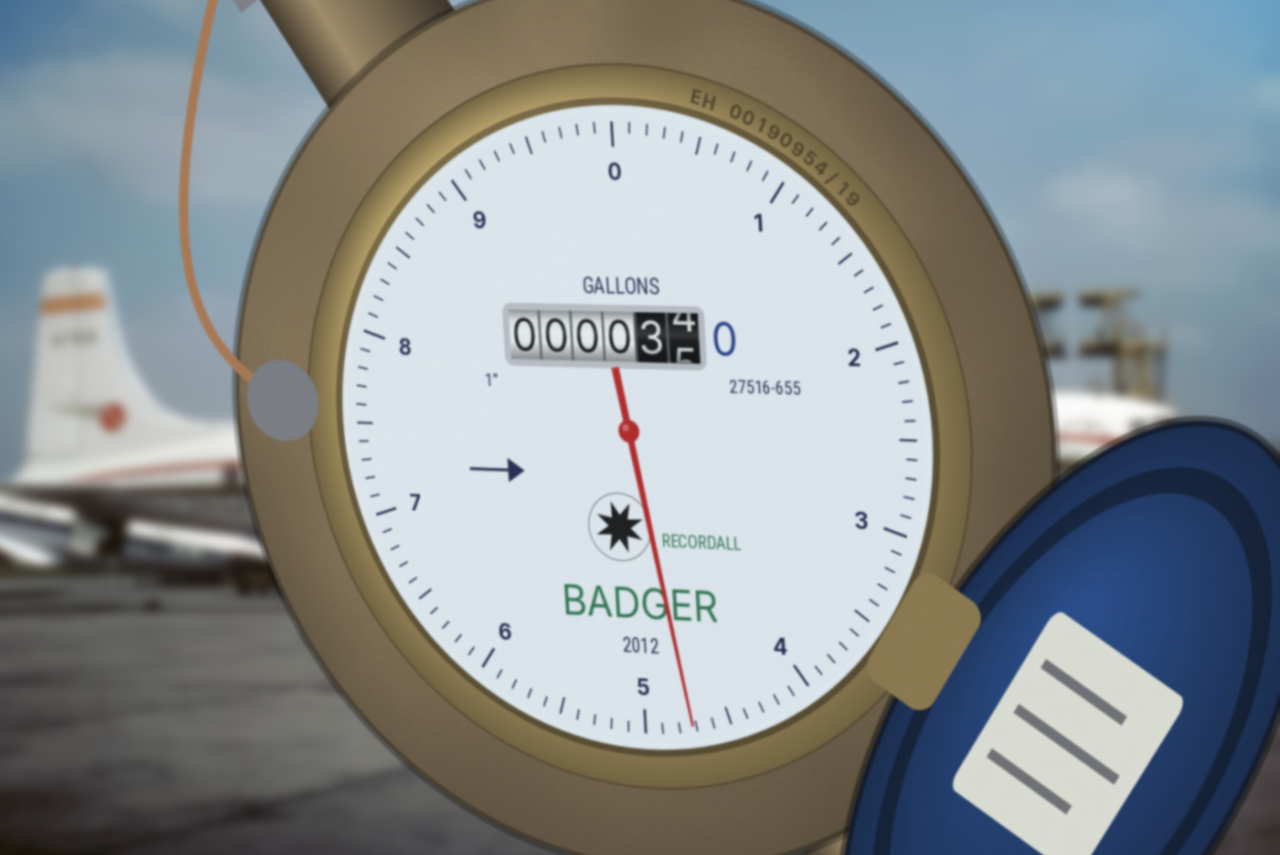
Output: value=344.7 unit=gal
